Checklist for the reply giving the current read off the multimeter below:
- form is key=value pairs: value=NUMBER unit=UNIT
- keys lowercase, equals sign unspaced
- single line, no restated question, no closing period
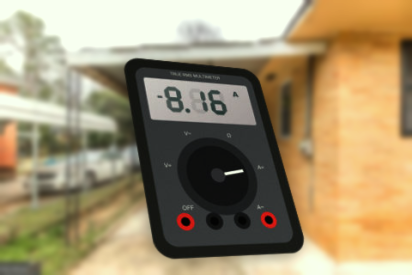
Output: value=-8.16 unit=A
